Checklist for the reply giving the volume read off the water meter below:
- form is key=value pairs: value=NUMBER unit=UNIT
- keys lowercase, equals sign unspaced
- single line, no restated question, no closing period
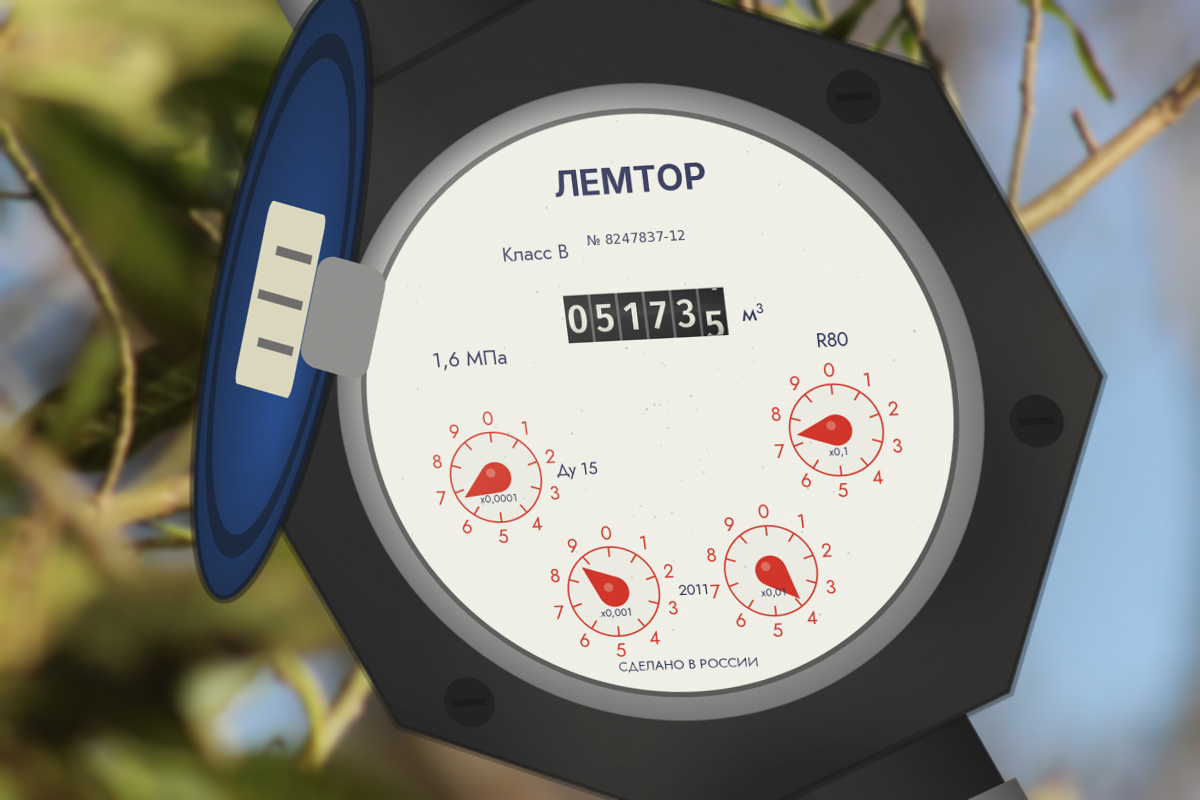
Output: value=51734.7386 unit=m³
